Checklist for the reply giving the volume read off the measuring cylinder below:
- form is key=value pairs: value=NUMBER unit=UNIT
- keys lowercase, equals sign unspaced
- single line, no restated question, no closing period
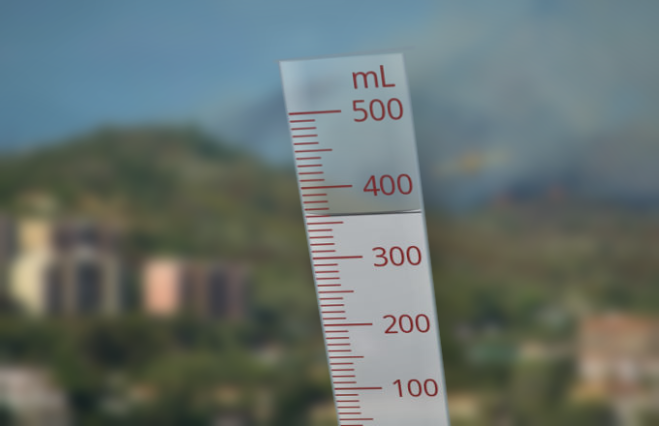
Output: value=360 unit=mL
